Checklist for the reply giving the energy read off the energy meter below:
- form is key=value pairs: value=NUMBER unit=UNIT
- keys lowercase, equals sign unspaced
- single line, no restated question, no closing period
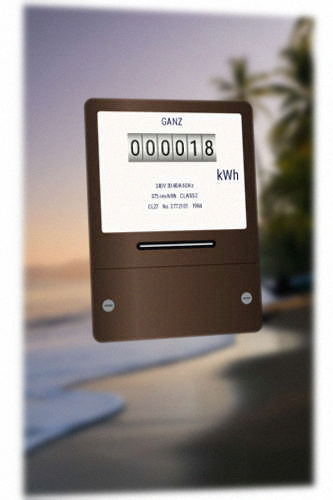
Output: value=18 unit=kWh
